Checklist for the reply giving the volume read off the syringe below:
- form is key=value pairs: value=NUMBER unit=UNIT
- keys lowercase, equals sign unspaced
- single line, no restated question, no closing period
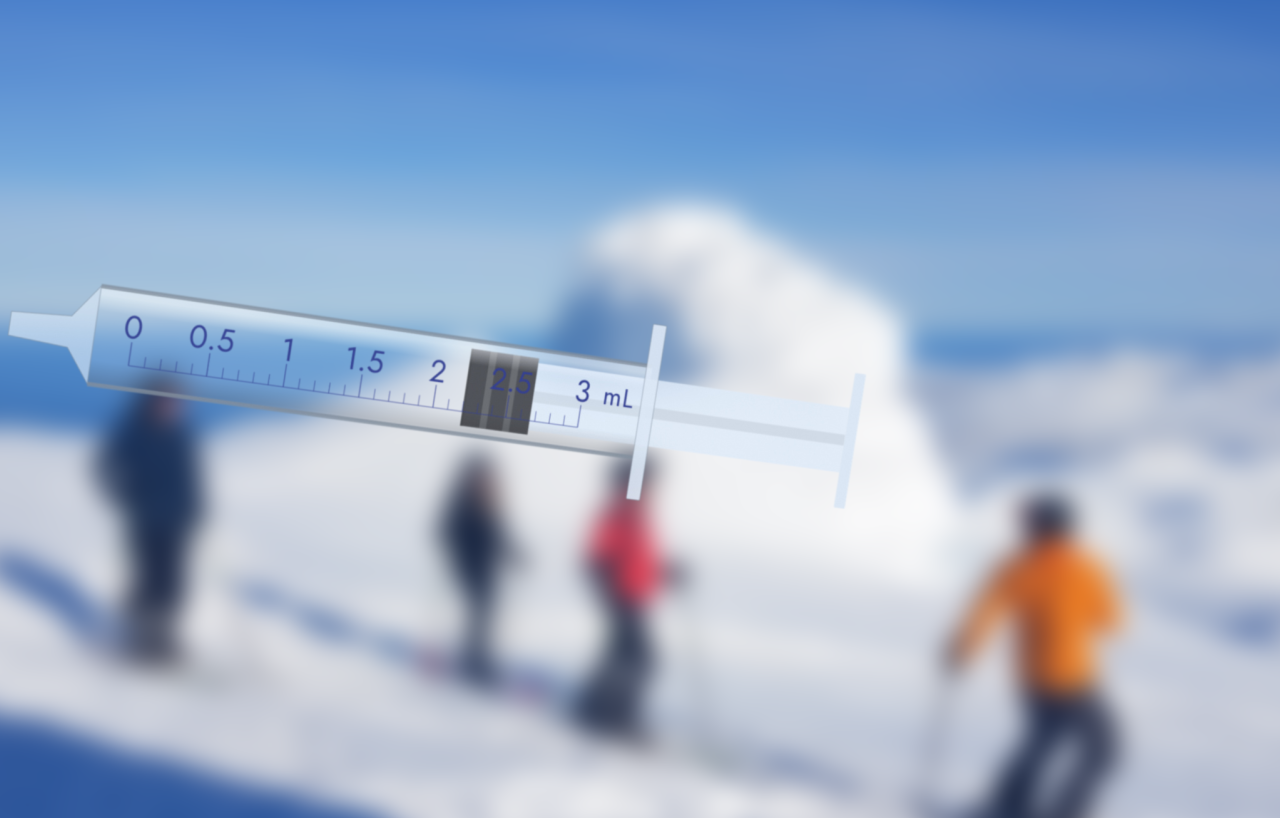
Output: value=2.2 unit=mL
